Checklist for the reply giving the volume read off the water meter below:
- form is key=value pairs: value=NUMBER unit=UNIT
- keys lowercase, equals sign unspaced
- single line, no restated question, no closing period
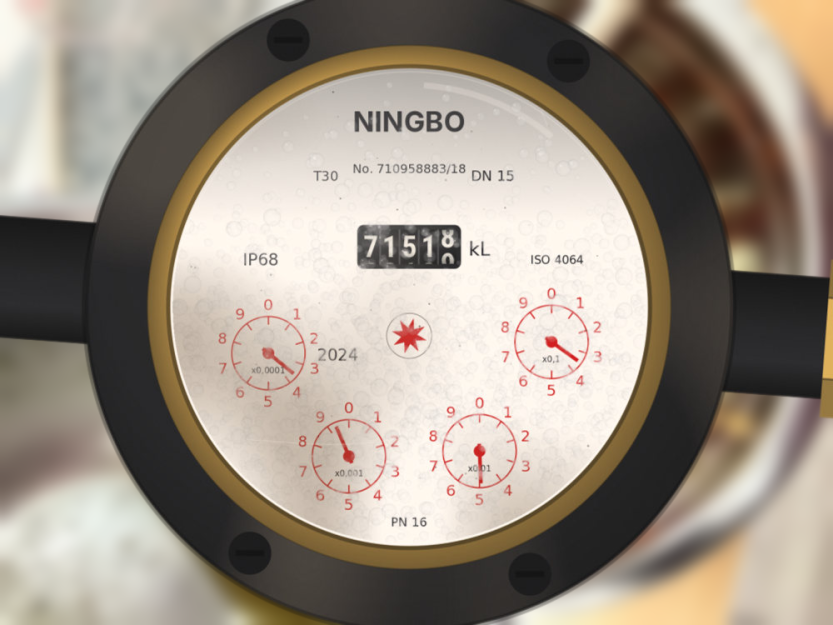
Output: value=71518.3493 unit=kL
